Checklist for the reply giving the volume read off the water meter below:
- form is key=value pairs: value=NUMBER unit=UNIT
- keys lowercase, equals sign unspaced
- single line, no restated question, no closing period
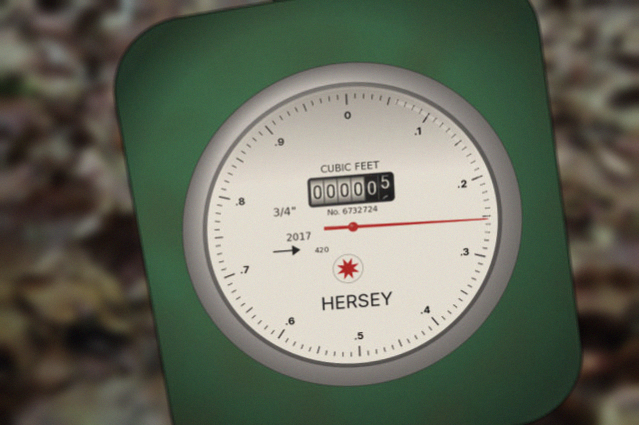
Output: value=5.25 unit=ft³
